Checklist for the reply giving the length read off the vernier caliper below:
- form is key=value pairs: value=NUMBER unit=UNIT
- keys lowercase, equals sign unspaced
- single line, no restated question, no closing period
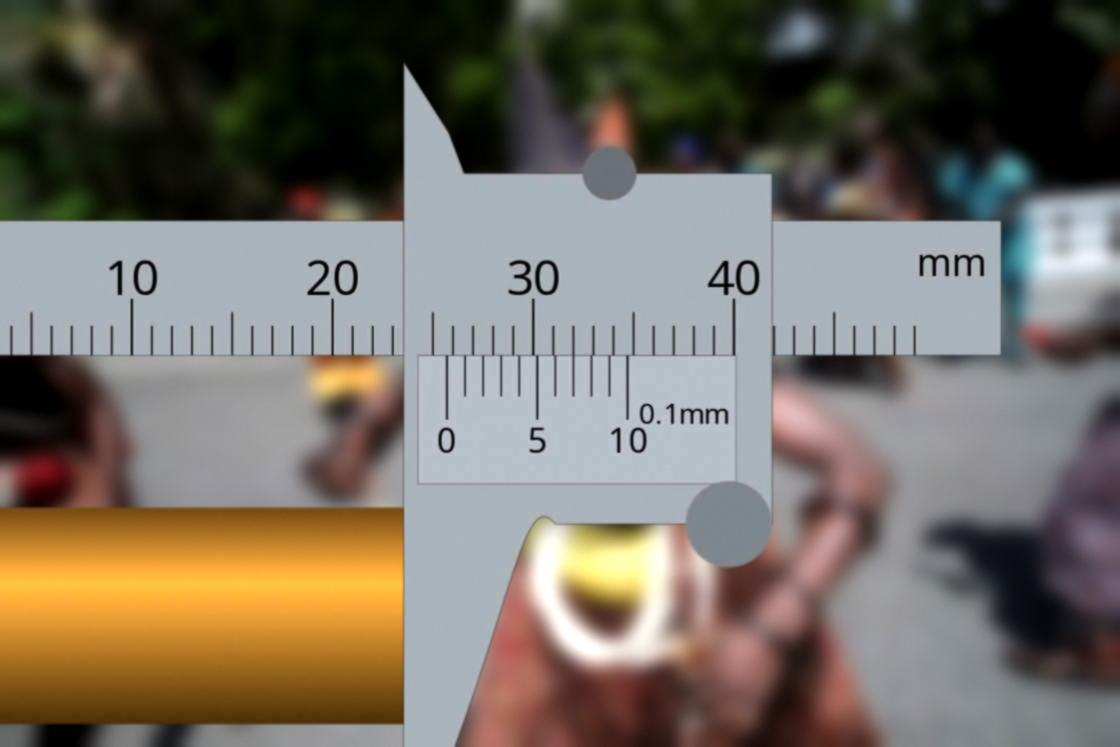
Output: value=25.7 unit=mm
